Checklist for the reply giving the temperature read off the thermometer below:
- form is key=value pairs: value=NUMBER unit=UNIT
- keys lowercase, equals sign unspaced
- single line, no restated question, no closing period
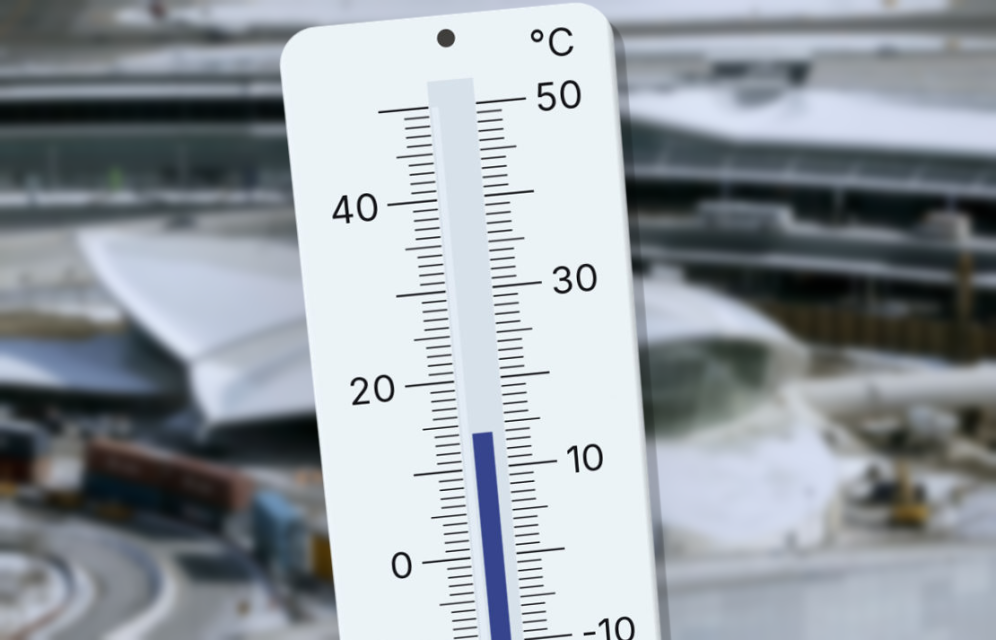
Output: value=14 unit=°C
